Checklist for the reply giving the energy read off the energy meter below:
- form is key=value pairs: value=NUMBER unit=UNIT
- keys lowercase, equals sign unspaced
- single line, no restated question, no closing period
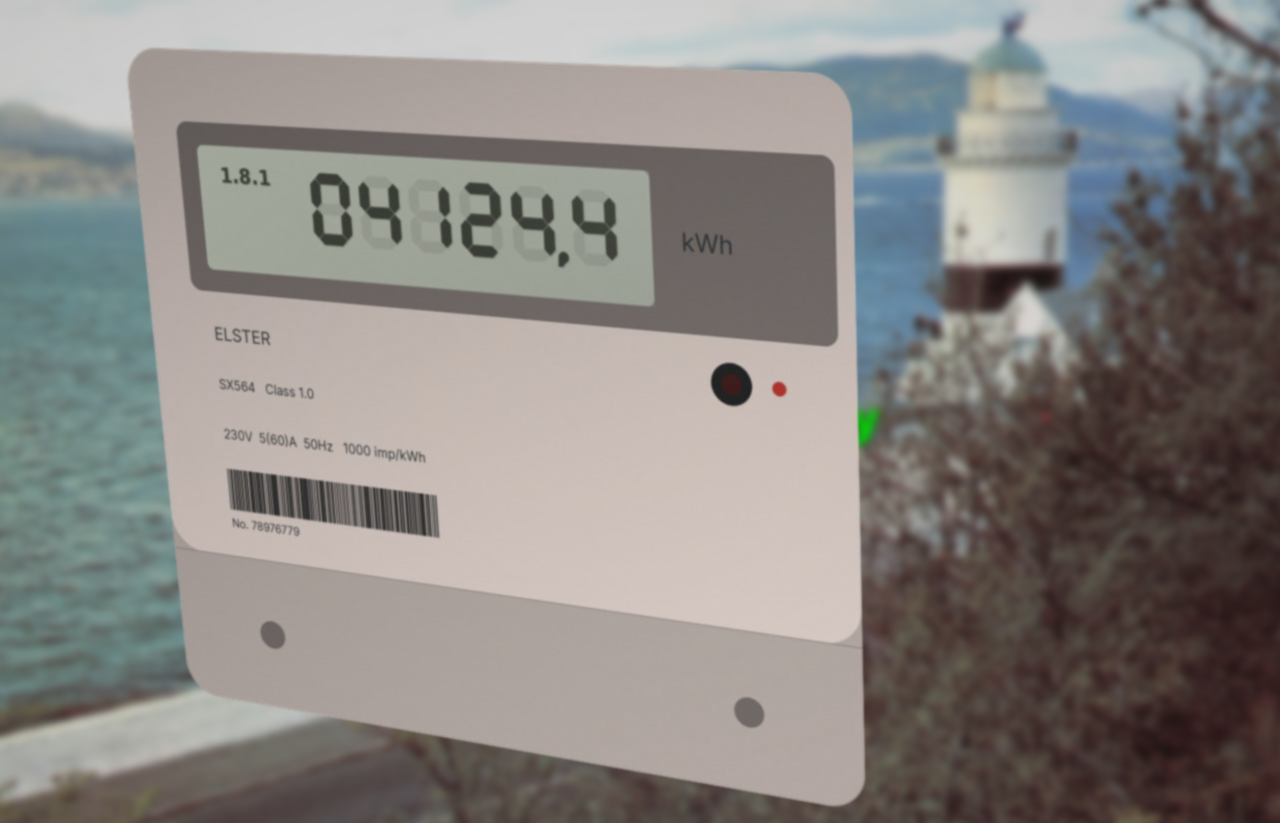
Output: value=4124.4 unit=kWh
